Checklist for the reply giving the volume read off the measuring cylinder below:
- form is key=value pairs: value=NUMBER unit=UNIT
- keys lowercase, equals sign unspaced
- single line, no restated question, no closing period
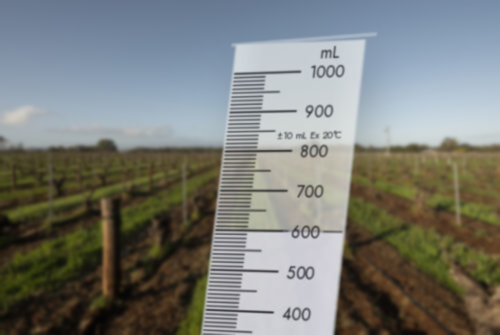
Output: value=600 unit=mL
